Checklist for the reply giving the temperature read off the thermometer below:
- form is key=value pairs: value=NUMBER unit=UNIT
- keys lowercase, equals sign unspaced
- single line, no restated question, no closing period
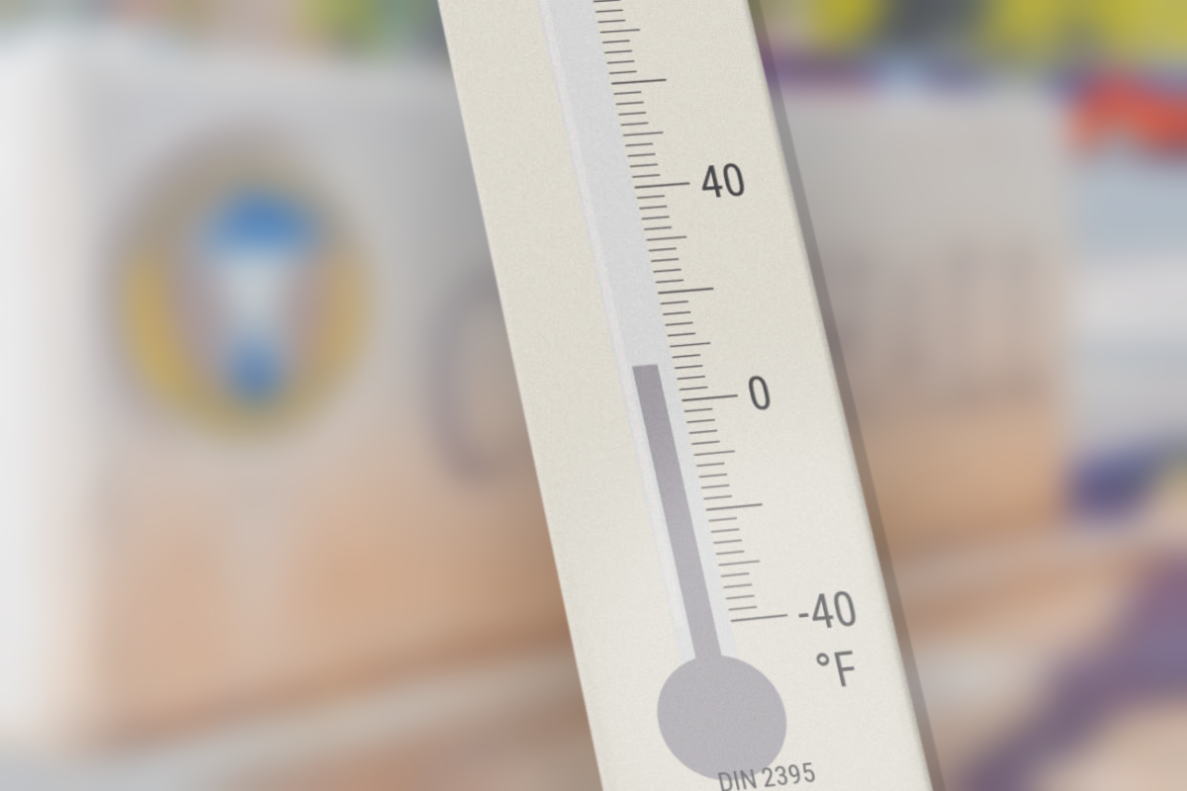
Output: value=7 unit=°F
